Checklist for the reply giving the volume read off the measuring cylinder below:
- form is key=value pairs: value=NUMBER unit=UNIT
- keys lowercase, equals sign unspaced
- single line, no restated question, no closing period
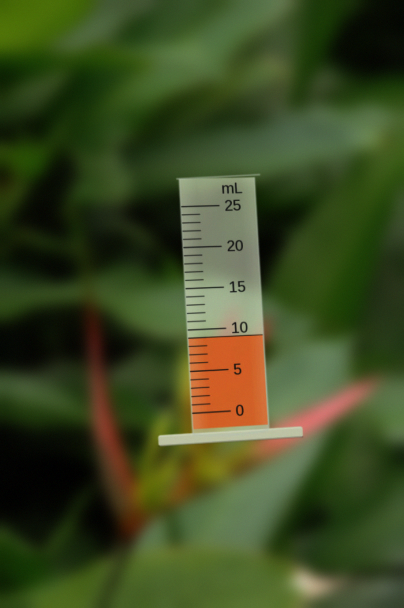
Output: value=9 unit=mL
